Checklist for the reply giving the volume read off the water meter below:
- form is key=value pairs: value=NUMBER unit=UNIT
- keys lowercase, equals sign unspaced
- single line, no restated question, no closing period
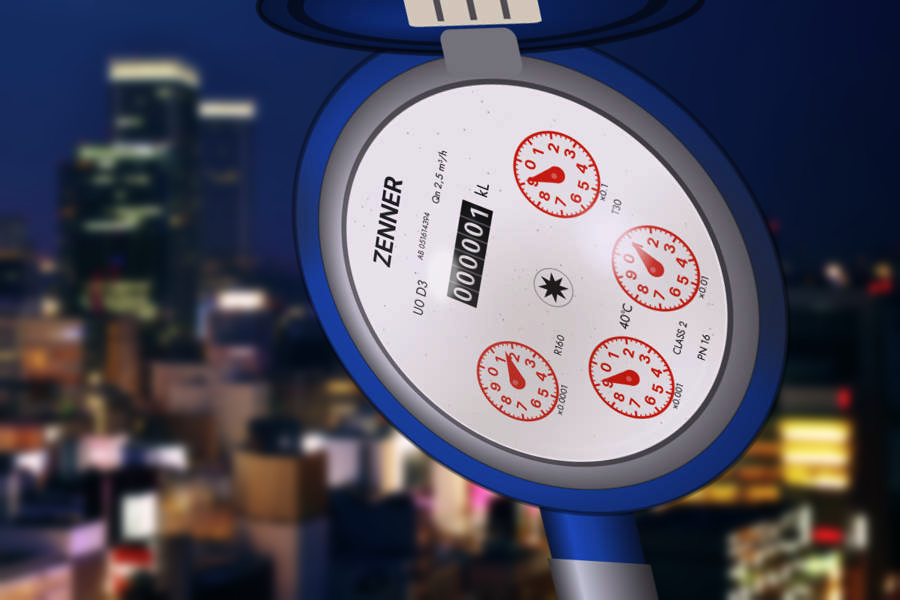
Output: value=0.9091 unit=kL
